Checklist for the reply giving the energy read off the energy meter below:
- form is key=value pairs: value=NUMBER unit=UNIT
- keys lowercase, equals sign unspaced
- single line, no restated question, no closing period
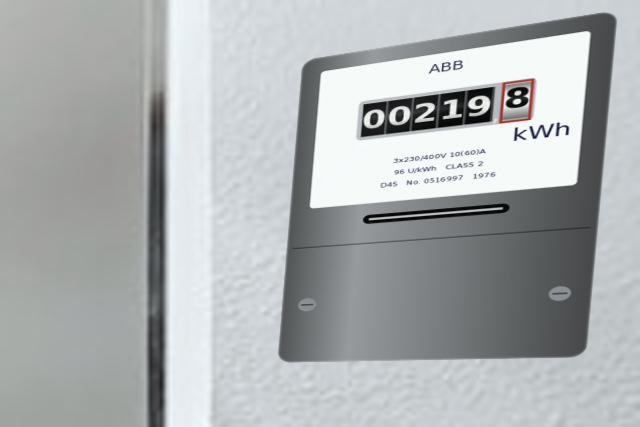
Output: value=219.8 unit=kWh
